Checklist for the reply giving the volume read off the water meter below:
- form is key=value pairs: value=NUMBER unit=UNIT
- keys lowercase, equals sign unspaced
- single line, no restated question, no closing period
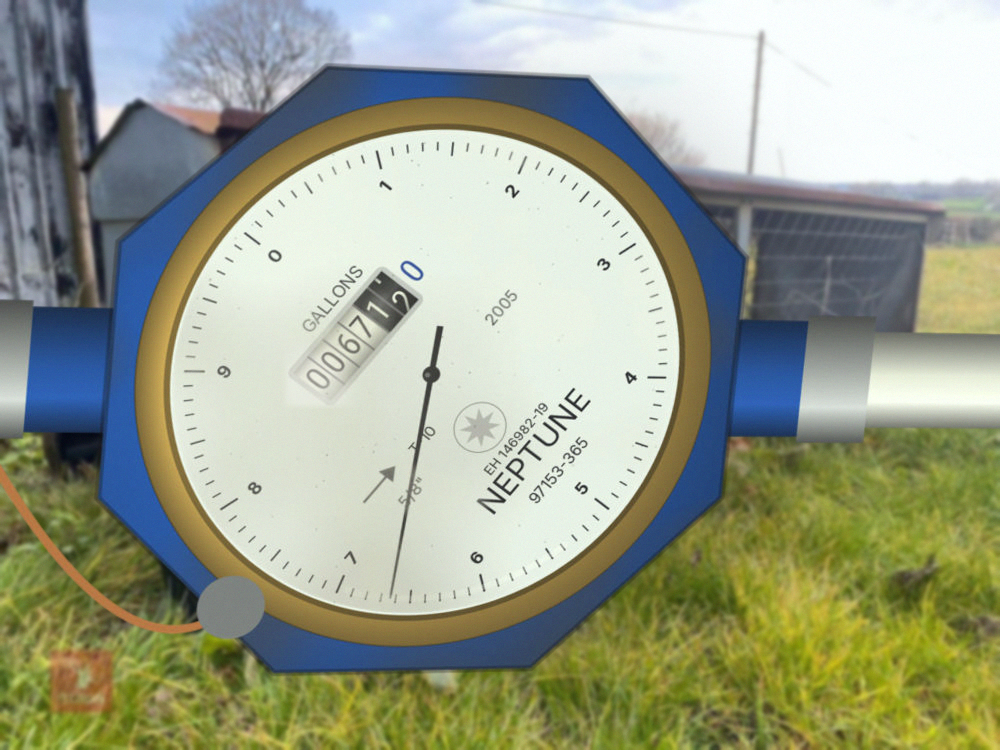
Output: value=67116.6 unit=gal
